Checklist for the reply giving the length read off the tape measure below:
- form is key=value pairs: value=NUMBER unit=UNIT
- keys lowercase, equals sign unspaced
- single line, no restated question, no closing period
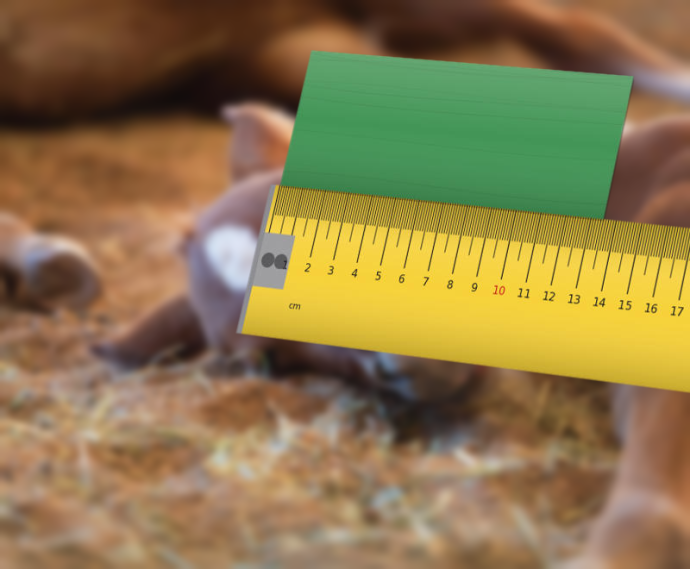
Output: value=13.5 unit=cm
